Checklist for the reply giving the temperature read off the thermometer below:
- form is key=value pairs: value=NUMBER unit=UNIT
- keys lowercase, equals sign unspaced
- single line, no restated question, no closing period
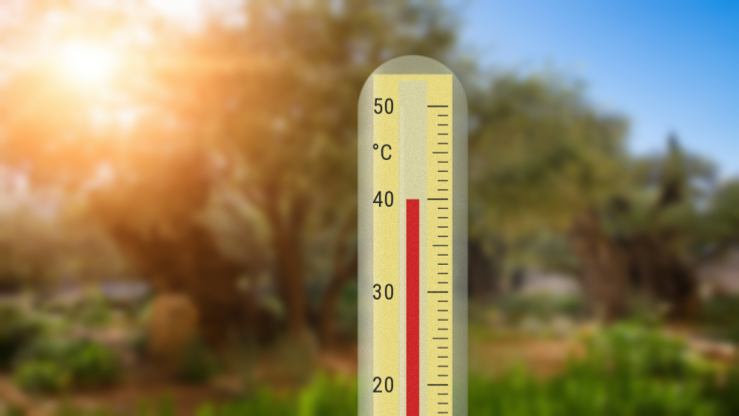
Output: value=40 unit=°C
